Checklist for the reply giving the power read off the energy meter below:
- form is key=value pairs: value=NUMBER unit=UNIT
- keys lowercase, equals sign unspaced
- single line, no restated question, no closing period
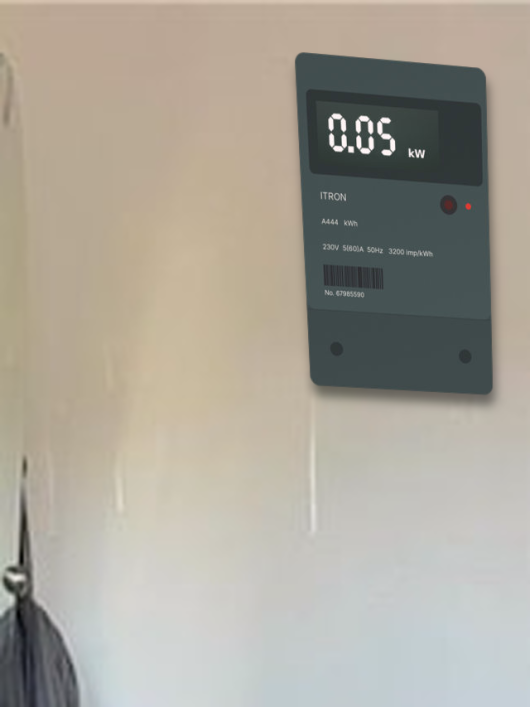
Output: value=0.05 unit=kW
